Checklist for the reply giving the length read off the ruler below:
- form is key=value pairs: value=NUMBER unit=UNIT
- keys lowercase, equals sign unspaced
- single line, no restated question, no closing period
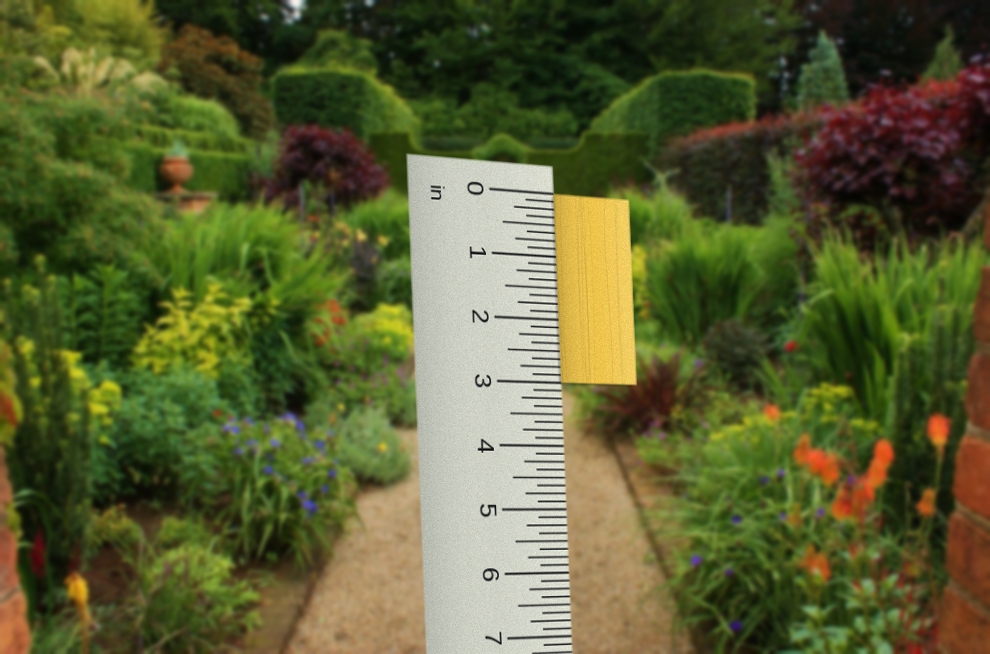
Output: value=3 unit=in
